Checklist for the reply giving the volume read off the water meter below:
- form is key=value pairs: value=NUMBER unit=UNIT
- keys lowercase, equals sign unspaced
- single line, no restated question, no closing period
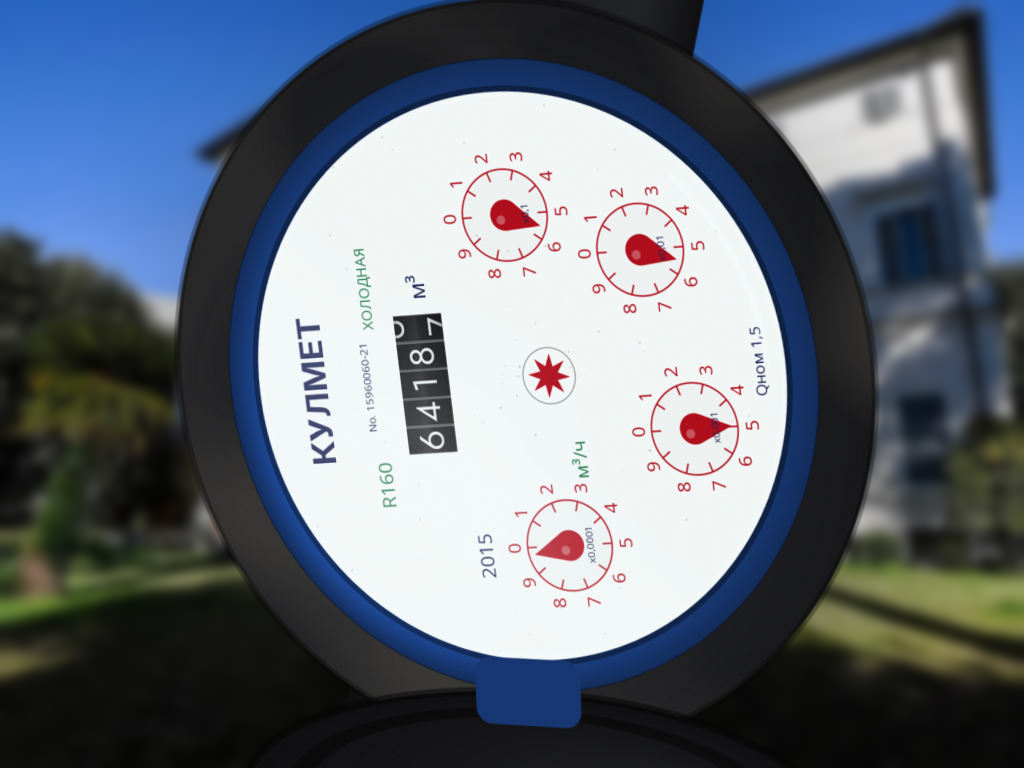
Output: value=64186.5549 unit=m³
